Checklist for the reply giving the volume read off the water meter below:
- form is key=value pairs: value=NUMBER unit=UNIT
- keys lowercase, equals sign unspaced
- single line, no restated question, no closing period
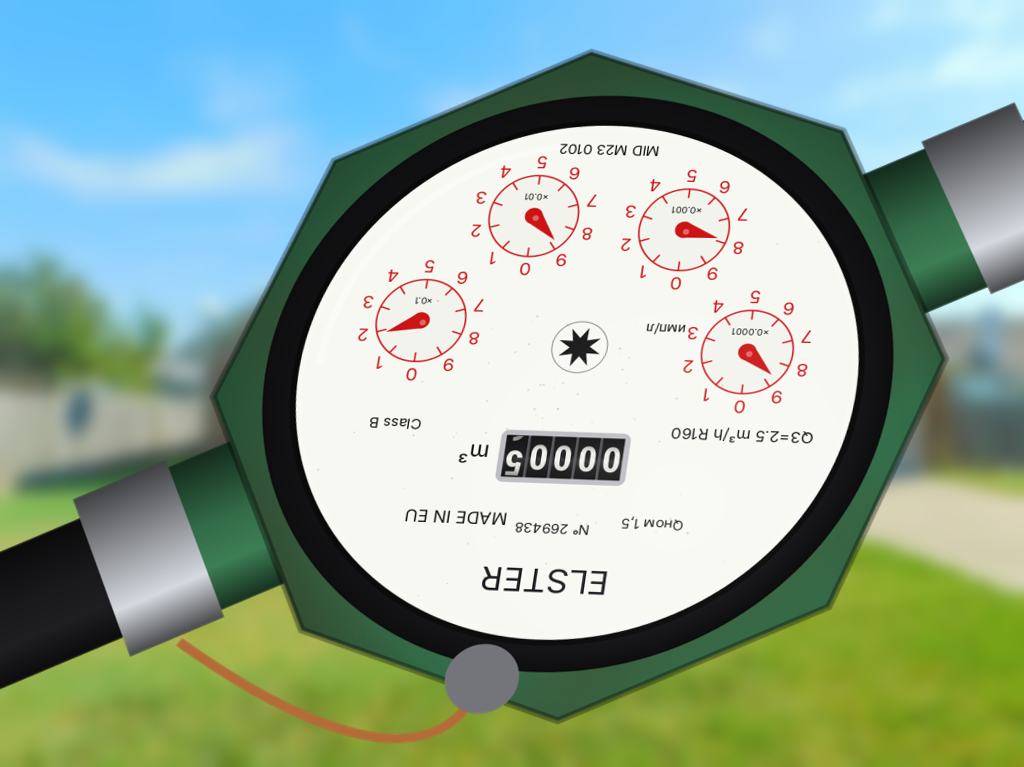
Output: value=5.1878 unit=m³
